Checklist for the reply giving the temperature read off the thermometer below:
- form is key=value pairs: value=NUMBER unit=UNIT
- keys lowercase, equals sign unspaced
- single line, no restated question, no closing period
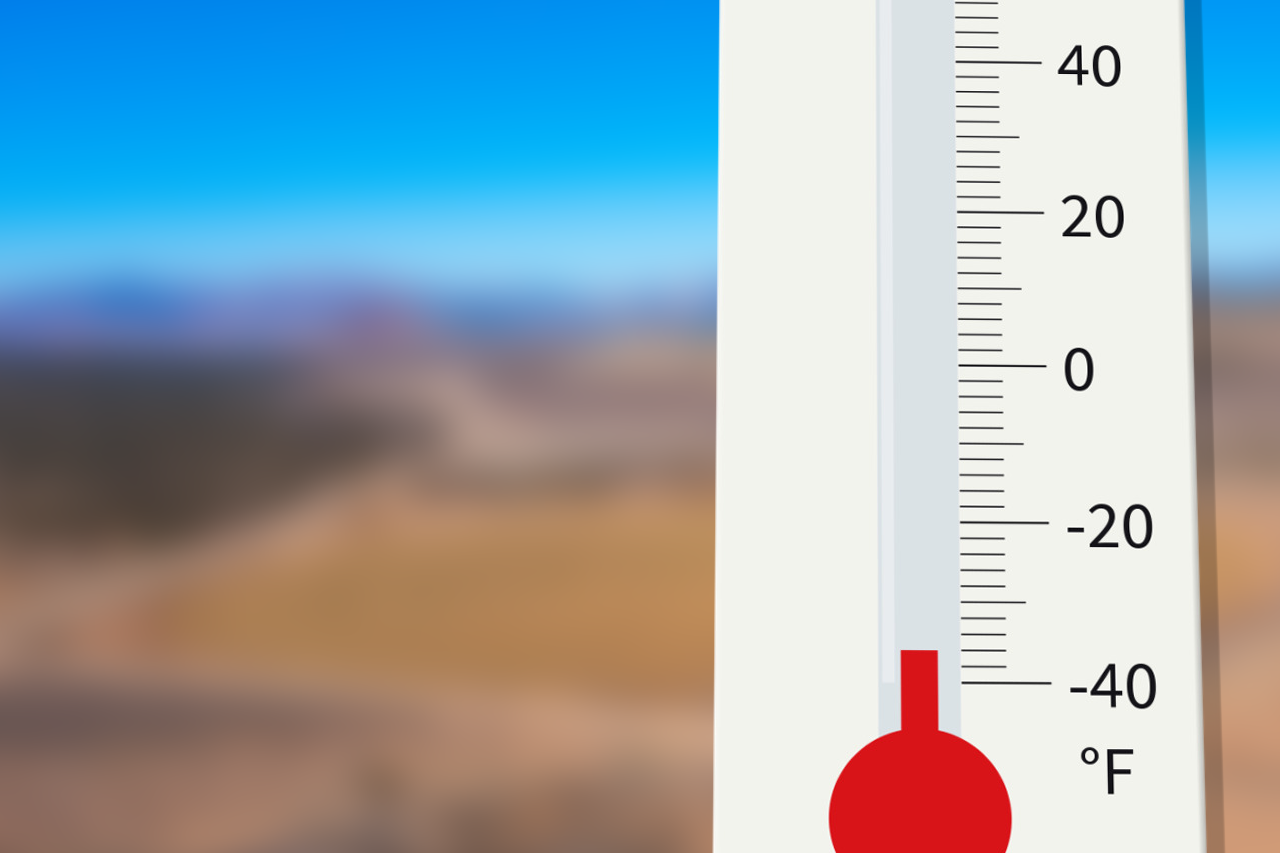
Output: value=-36 unit=°F
